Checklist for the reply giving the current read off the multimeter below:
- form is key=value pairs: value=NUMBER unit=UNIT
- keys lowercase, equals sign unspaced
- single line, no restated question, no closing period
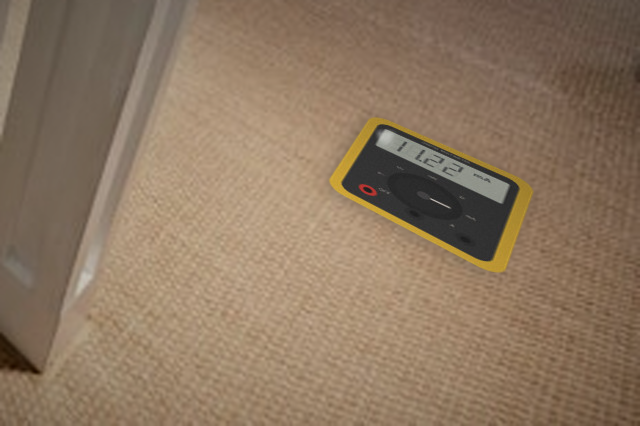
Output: value=11.22 unit=mA
